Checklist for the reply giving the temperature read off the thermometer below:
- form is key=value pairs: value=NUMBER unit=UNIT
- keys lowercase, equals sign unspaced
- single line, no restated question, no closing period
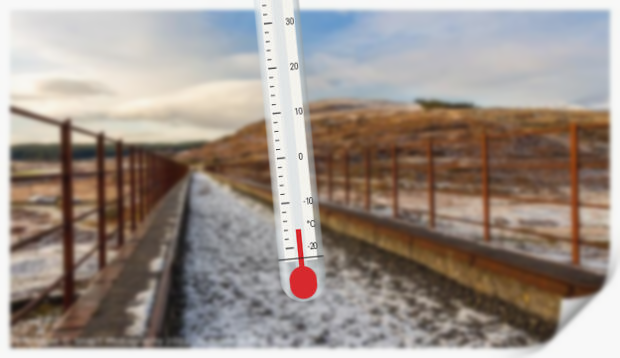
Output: value=-16 unit=°C
